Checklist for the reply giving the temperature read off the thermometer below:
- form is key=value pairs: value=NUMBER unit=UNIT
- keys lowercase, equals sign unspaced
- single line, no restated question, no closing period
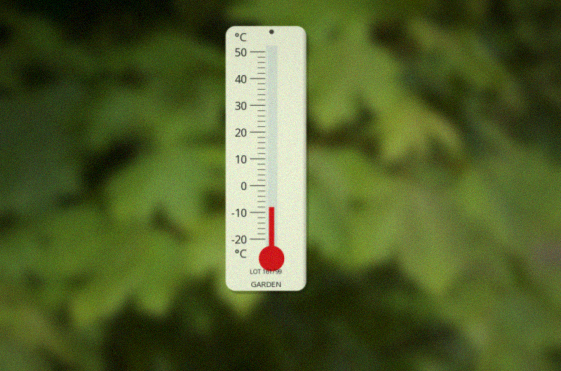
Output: value=-8 unit=°C
